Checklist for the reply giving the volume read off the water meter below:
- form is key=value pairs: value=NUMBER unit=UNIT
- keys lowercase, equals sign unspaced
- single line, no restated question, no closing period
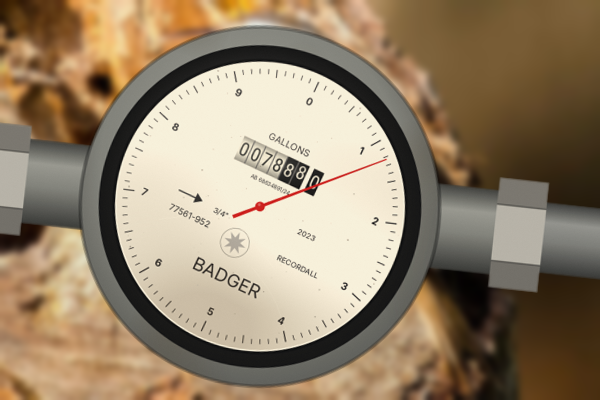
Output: value=78881.2 unit=gal
